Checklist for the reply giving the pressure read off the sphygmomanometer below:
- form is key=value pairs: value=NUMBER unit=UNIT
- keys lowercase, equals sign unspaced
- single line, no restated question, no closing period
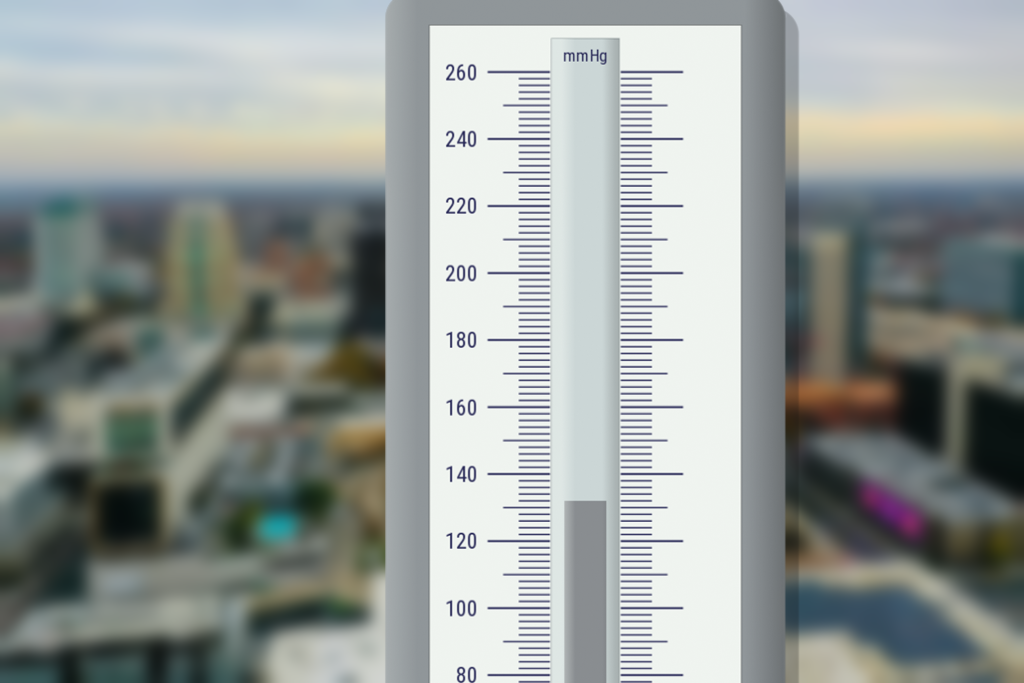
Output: value=132 unit=mmHg
